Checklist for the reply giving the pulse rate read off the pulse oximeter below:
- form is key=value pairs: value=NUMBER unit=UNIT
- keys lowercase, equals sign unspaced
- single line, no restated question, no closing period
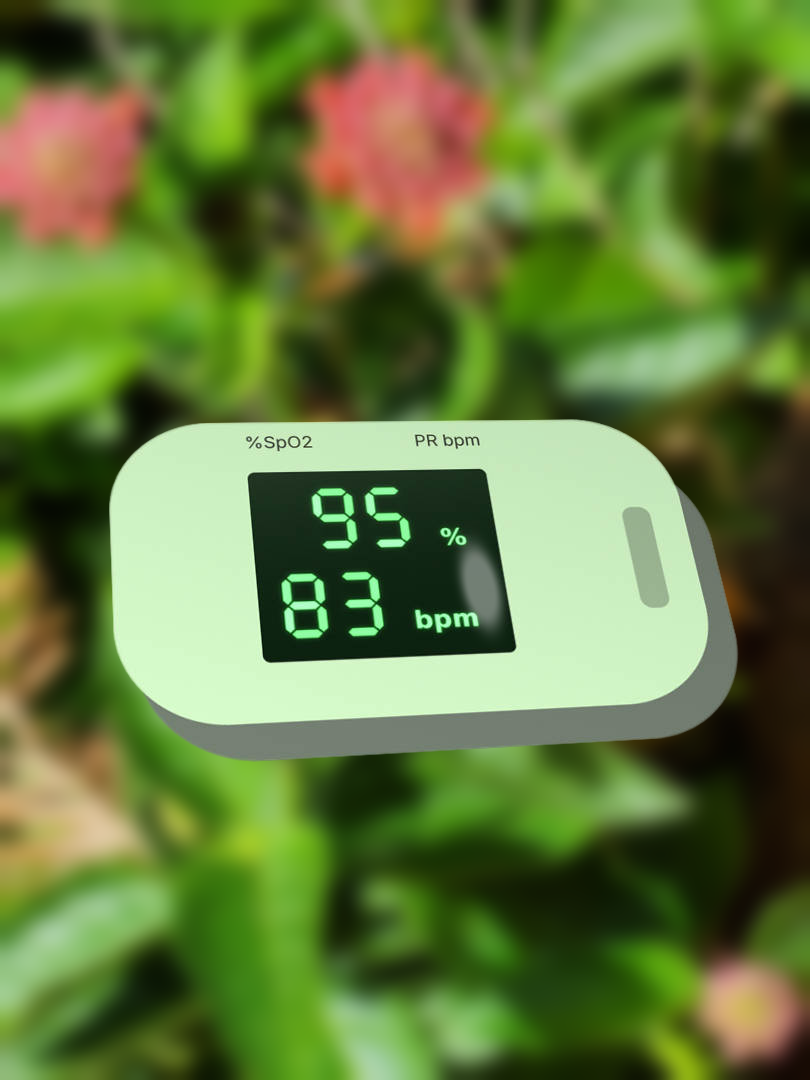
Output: value=83 unit=bpm
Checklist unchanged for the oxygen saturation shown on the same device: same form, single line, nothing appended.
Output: value=95 unit=%
